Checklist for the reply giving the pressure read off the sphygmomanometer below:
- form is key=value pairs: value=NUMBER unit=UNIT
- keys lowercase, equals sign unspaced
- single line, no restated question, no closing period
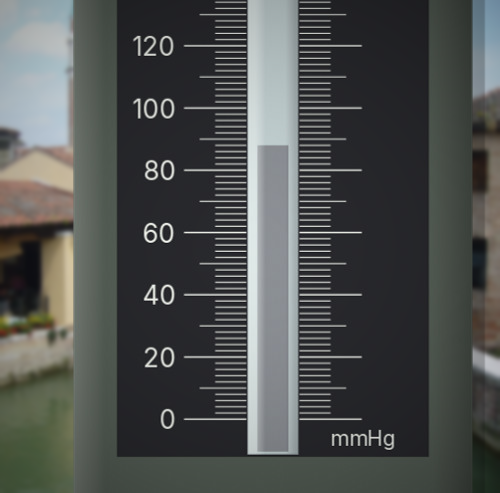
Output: value=88 unit=mmHg
